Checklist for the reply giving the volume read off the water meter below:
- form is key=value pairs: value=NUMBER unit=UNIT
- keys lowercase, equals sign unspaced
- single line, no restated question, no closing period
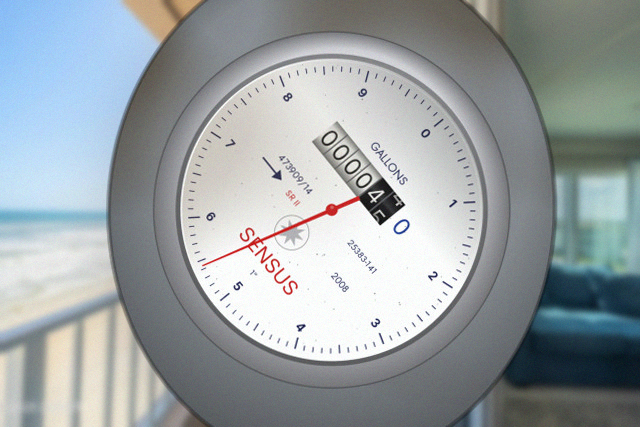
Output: value=445.4 unit=gal
